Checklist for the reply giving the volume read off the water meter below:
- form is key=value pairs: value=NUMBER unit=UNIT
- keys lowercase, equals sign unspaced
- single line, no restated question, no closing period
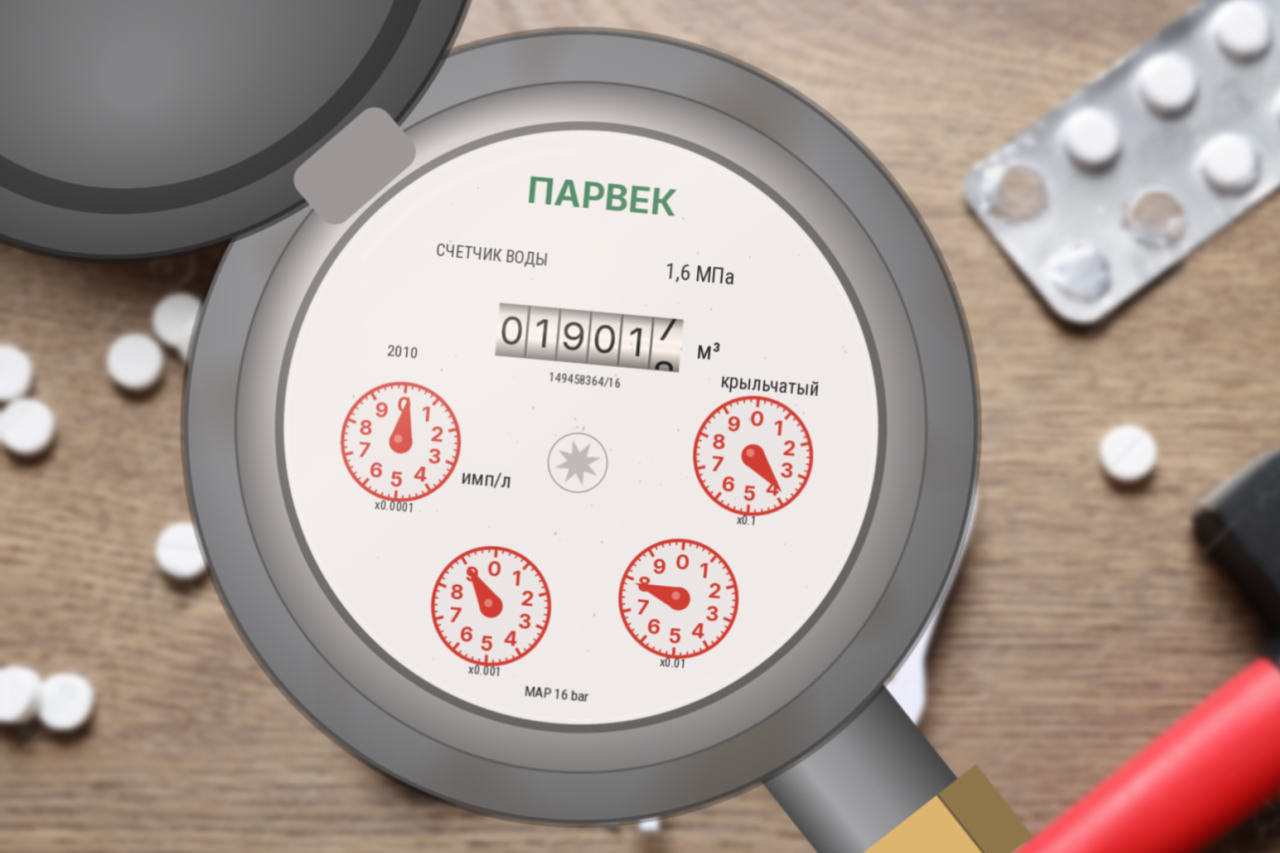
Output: value=19017.3790 unit=m³
